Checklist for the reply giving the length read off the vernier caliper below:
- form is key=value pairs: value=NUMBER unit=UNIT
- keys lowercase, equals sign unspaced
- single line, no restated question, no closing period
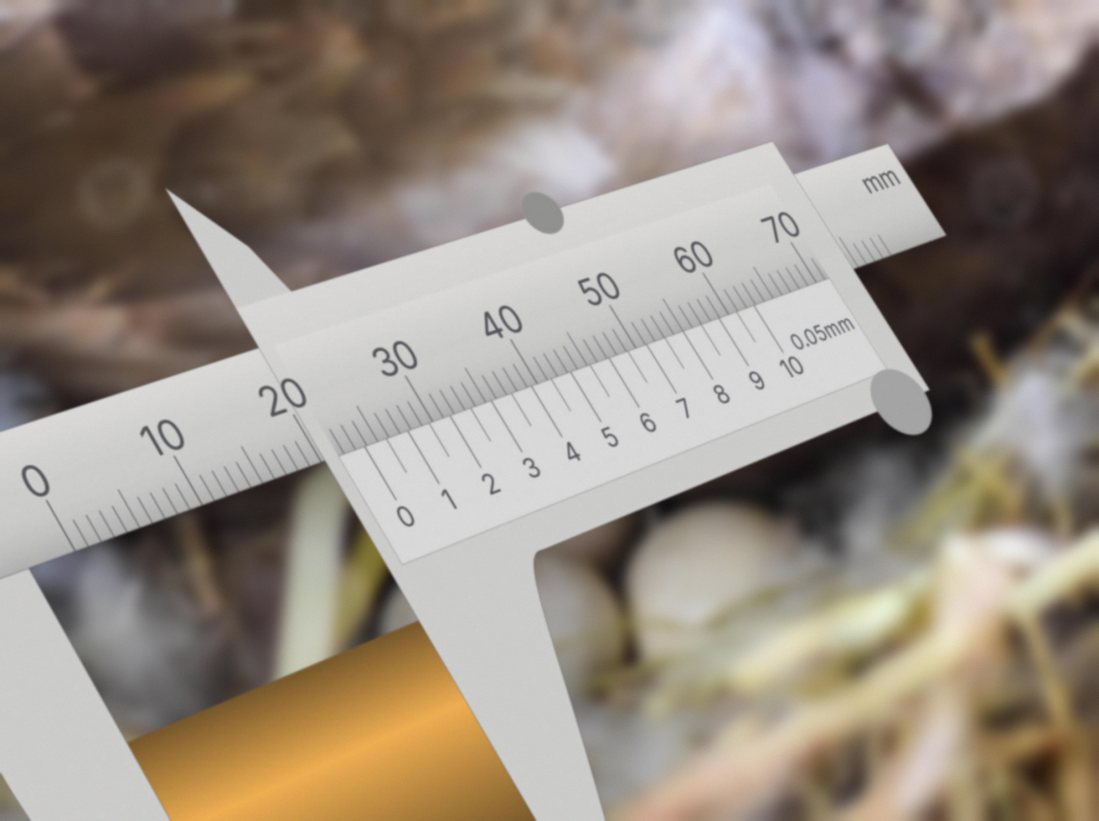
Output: value=23.8 unit=mm
